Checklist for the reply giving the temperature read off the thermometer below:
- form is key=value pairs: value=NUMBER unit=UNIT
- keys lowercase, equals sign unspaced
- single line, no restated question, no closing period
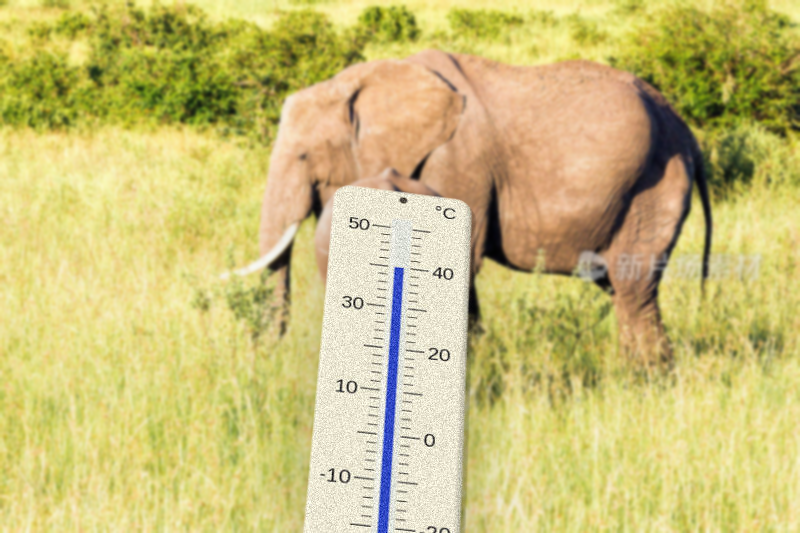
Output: value=40 unit=°C
